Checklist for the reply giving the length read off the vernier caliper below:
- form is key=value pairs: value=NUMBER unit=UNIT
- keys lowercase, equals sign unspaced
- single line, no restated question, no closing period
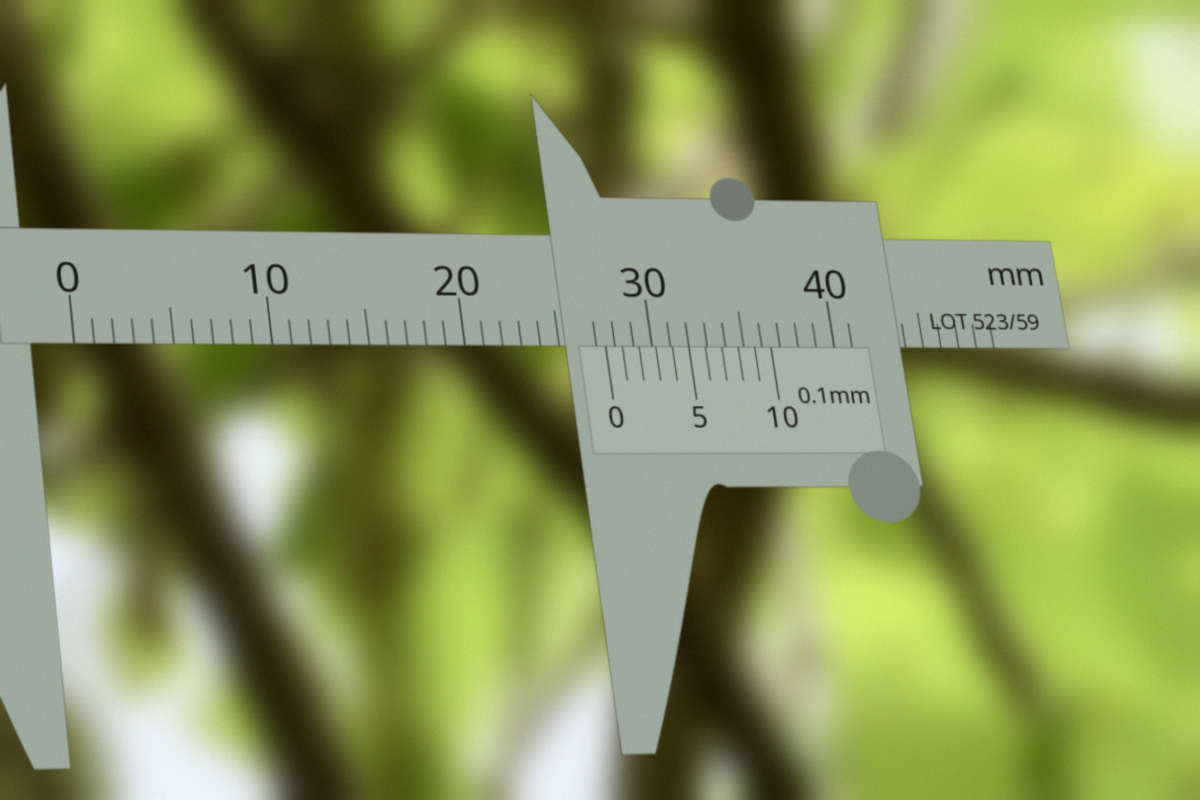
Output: value=27.5 unit=mm
